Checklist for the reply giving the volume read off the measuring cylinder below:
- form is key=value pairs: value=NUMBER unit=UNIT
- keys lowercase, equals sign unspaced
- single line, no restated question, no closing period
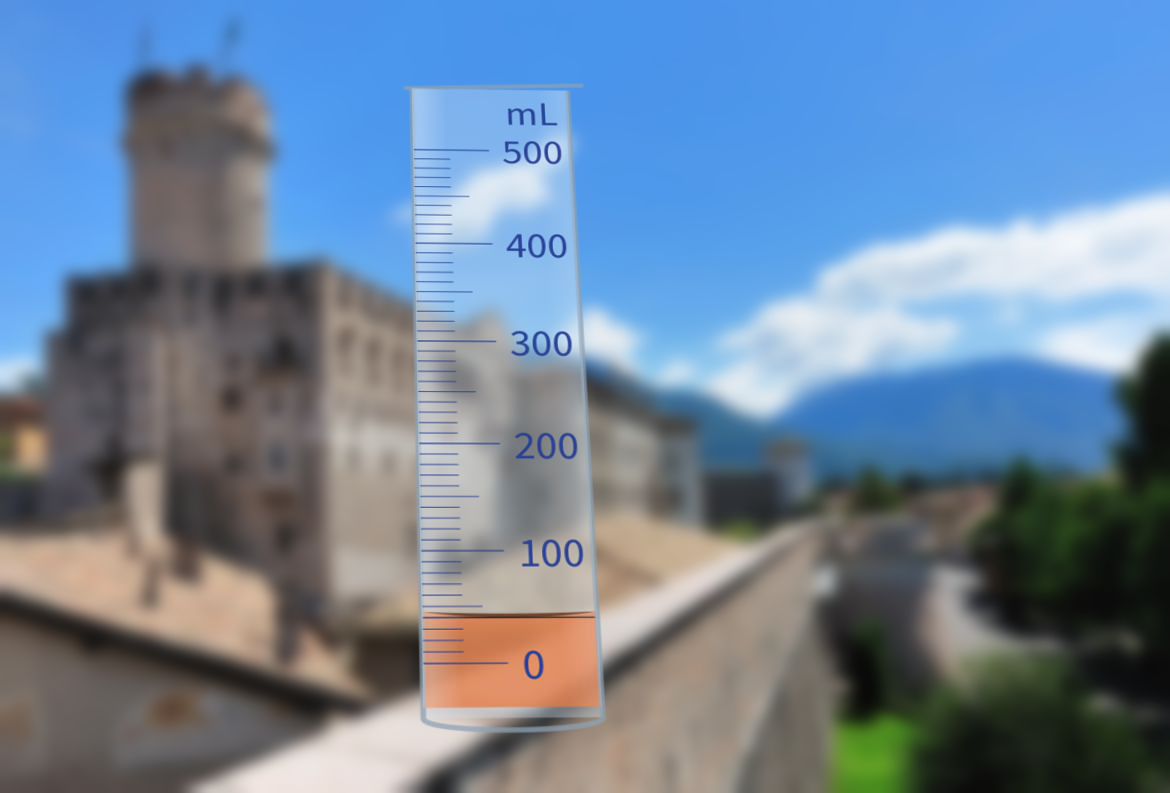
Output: value=40 unit=mL
